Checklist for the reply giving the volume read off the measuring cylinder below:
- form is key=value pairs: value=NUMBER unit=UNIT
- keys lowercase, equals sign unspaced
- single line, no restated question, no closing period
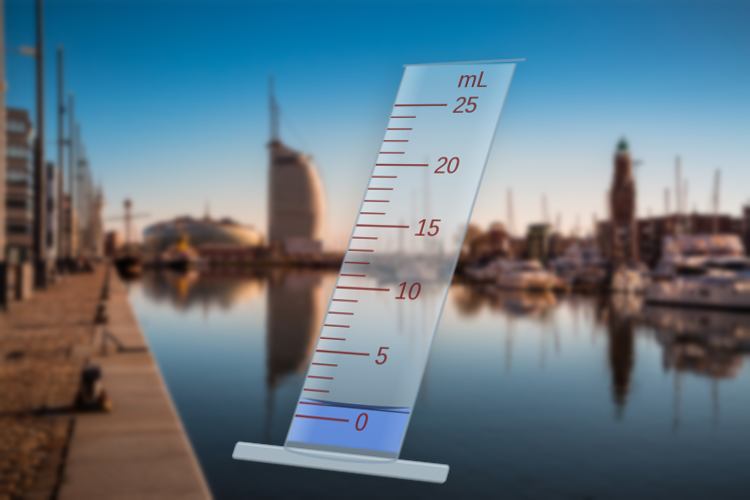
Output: value=1 unit=mL
